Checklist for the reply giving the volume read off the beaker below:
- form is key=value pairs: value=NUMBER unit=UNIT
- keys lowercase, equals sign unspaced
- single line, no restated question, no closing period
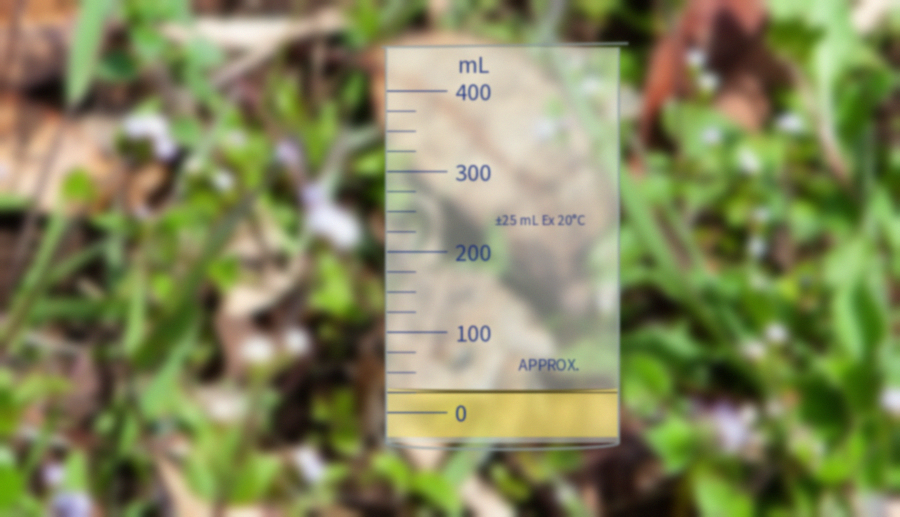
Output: value=25 unit=mL
